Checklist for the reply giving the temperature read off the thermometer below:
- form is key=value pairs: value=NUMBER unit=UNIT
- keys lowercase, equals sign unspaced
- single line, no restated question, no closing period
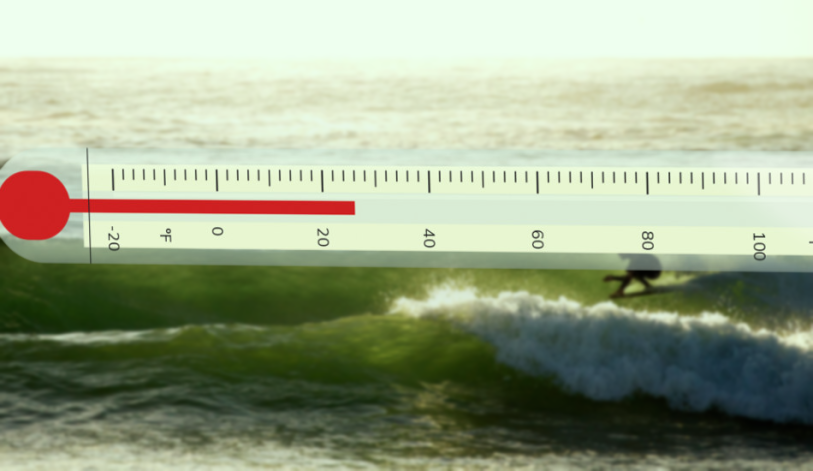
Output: value=26 unit=°F
